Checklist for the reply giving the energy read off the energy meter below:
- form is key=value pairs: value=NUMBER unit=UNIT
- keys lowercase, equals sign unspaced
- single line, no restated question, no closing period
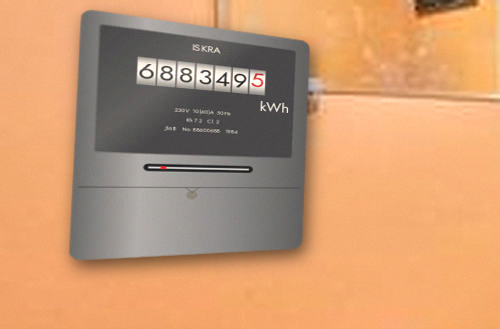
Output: value=688349.5 unit=kWh
